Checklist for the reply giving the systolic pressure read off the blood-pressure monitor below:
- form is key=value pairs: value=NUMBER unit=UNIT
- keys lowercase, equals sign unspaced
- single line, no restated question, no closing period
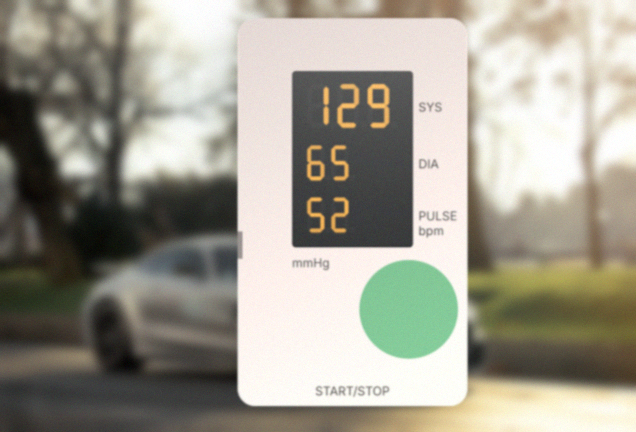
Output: value=129 unit=mmHg
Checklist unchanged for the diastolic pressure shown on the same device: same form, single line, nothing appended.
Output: value=65 unit=mmHg
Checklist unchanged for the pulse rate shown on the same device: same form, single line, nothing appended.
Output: value=52 unit=bpm
